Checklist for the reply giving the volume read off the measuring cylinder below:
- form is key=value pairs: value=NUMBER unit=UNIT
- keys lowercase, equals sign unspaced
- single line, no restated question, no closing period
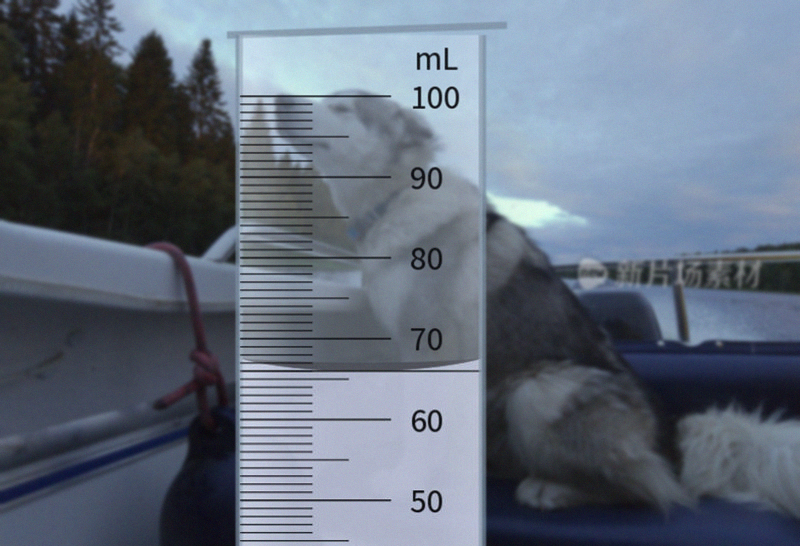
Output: value=66 unit=mL
